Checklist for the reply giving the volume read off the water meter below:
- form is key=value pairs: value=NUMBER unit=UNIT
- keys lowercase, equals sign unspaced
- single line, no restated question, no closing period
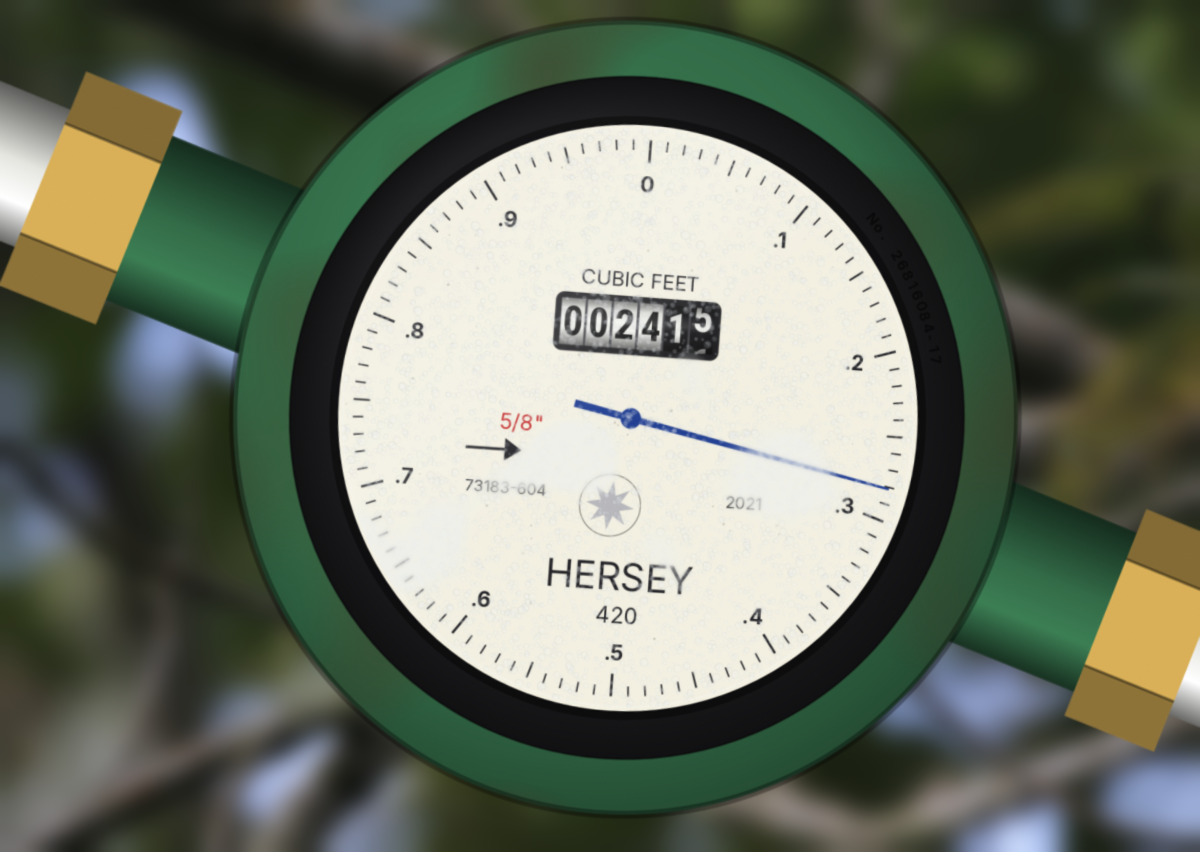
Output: value=2415.28 unit=ft³
